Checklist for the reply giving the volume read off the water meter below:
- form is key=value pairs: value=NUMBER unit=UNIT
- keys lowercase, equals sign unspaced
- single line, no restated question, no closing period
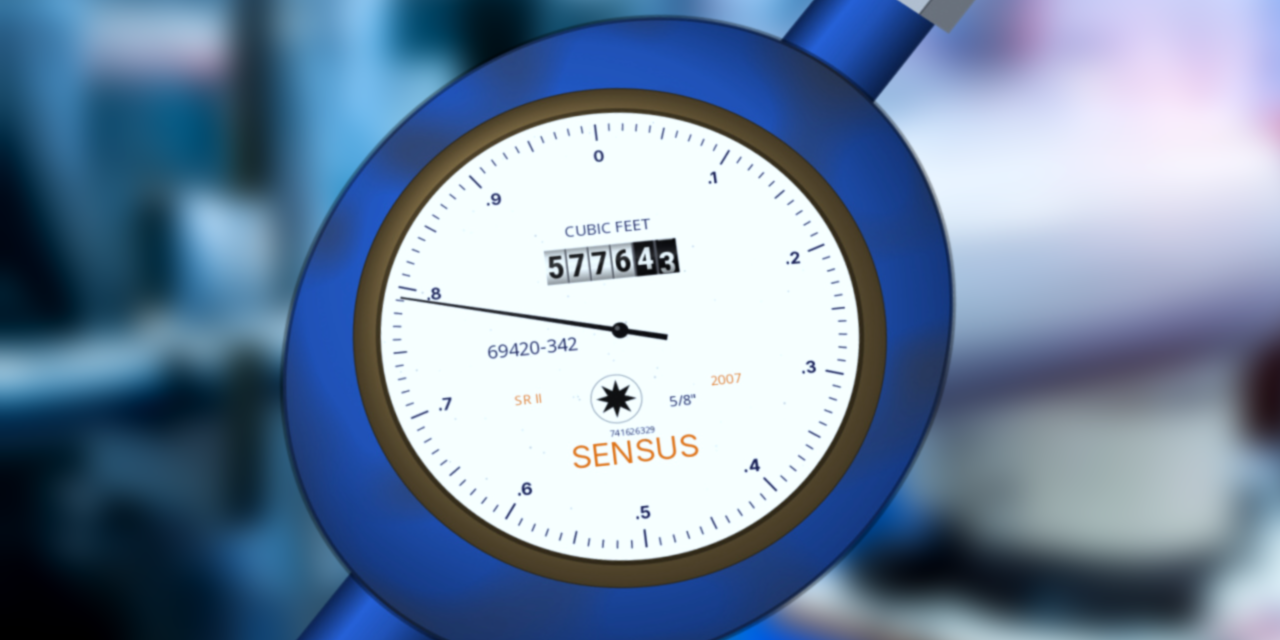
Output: value=577642.79 unit=ft³
